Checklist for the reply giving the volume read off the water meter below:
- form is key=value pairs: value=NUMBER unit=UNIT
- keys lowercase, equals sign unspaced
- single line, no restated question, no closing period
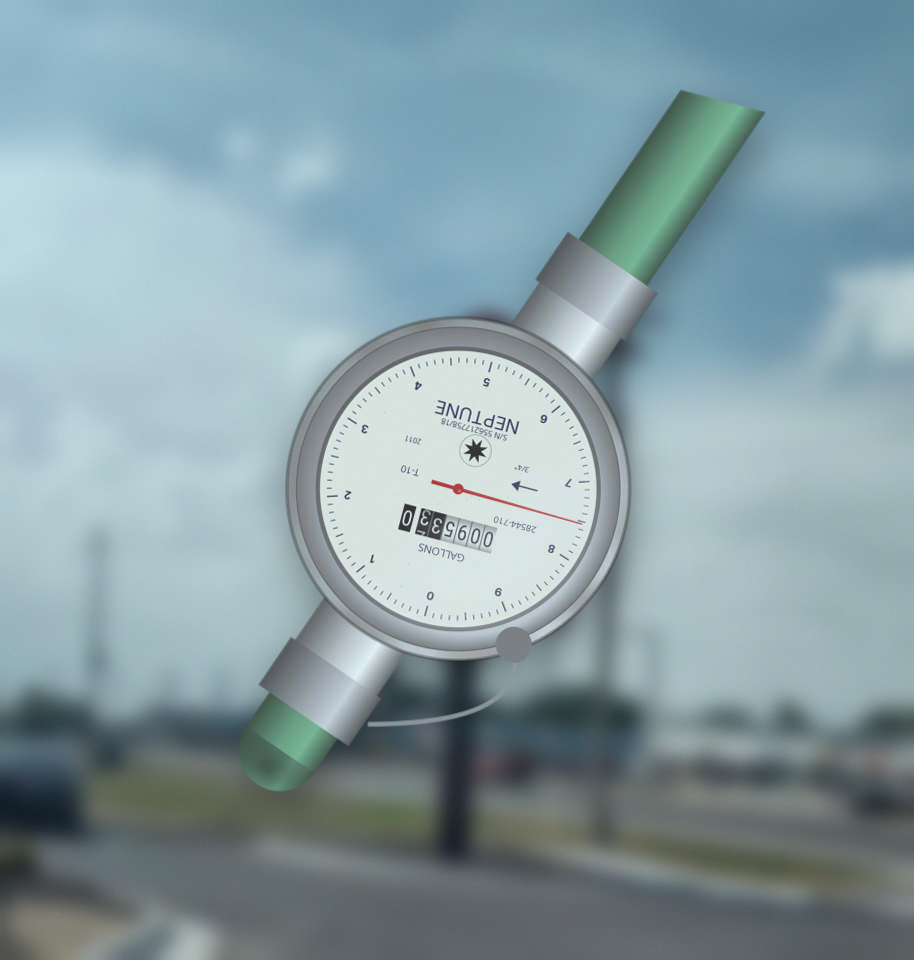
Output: value=95327.5 unit=gal
